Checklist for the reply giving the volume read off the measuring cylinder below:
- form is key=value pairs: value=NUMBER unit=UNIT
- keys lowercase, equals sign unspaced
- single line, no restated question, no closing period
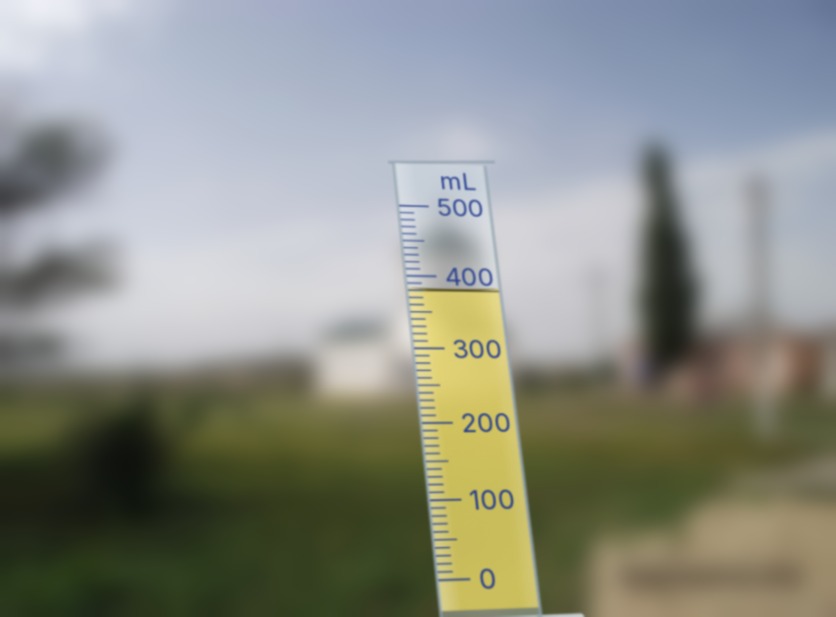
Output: value=380 unit=mL
